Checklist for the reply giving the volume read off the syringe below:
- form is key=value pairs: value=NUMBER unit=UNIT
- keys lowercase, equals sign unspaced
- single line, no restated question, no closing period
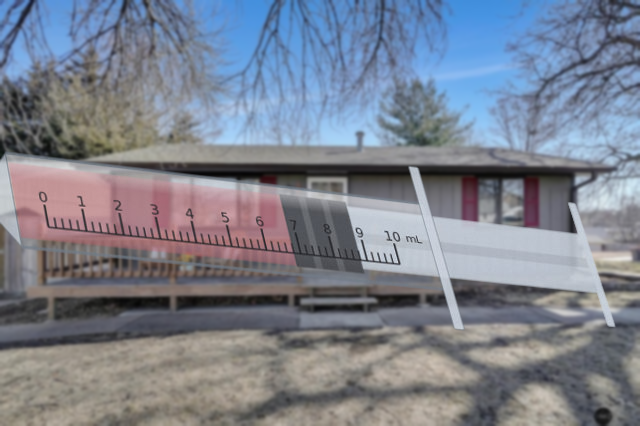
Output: value=6.8 unit=mL
